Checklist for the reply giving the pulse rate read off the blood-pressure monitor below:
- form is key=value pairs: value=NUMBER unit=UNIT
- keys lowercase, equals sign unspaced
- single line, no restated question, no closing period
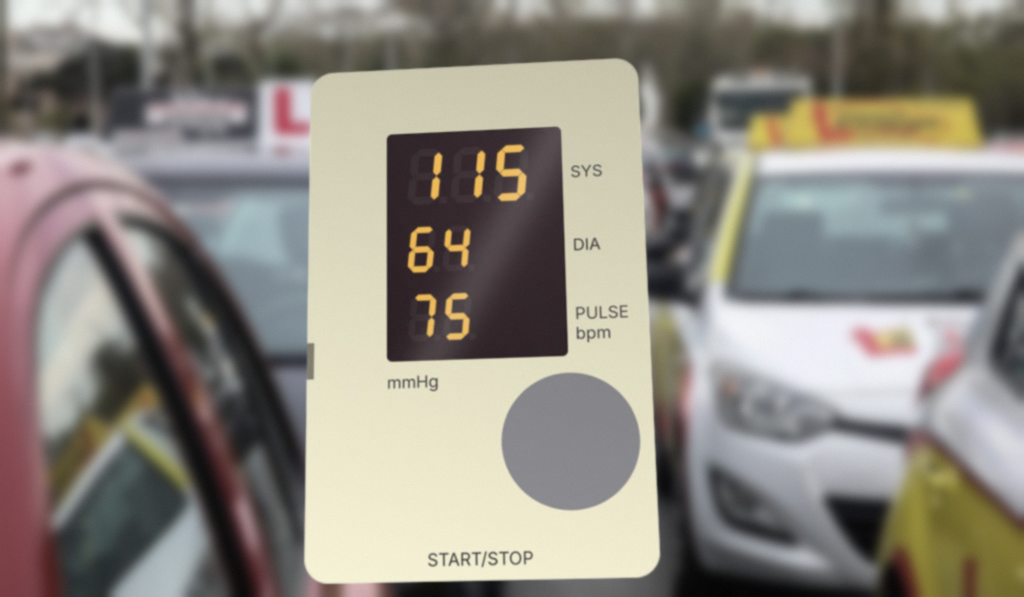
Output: value=75 unit=bpm
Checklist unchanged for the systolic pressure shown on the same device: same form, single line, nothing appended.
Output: value=115 unit=mmHg
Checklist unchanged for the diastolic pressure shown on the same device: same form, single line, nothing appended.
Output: value=64 unit=mmHg
